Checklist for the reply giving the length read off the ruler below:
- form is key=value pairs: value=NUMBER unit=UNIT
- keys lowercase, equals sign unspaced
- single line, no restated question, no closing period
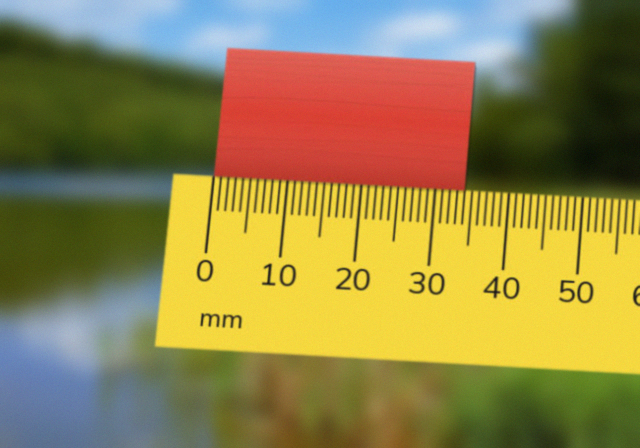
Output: value=34 unit=mm
